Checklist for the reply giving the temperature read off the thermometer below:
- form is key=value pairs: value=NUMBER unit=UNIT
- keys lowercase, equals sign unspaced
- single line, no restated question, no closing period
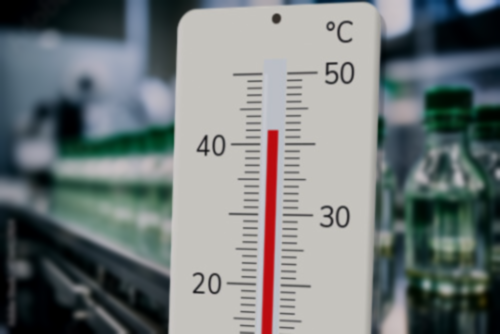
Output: value=42 unit=°C
